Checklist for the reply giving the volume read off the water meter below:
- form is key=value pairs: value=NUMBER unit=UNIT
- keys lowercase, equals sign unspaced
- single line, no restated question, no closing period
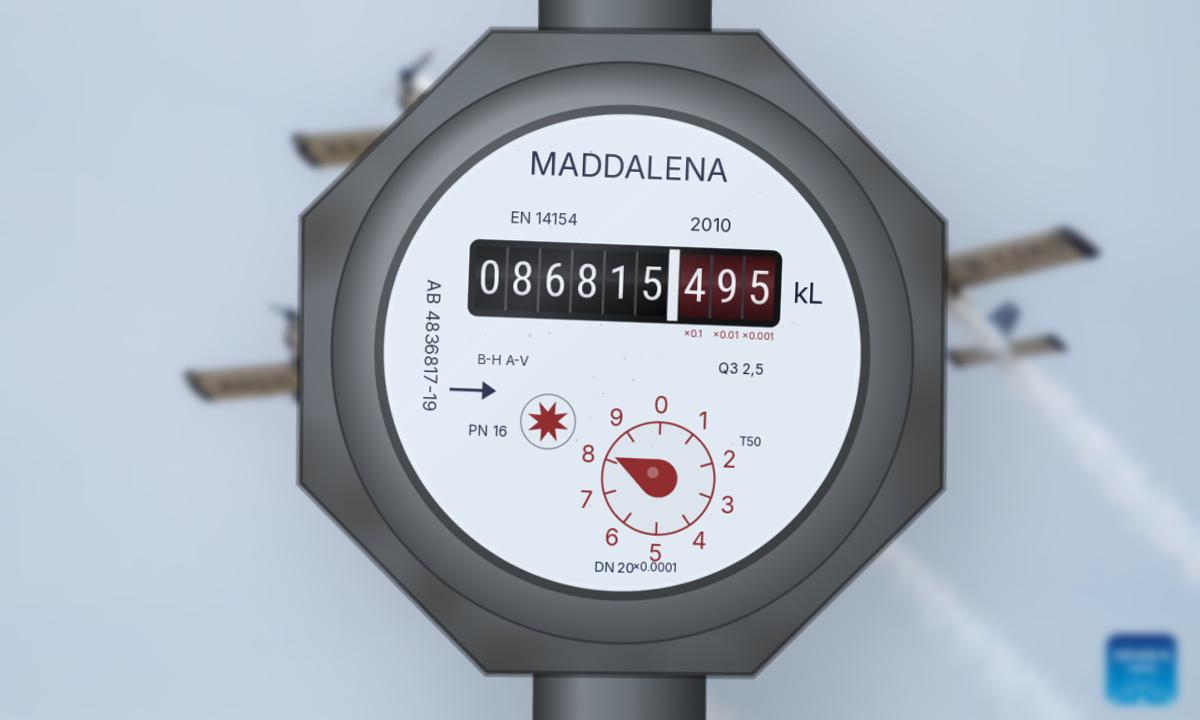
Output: value=86815.4958 unit=kL
